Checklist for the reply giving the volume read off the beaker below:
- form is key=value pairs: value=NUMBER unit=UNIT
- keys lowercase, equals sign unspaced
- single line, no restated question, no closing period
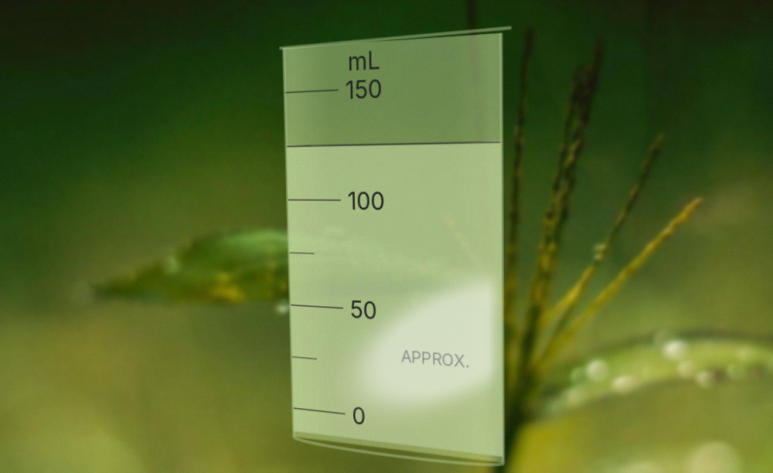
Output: value=125 unit=mL
